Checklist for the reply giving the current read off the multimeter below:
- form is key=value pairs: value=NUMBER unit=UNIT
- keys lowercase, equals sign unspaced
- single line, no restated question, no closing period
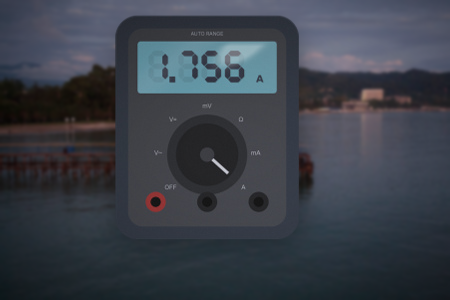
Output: value=1.756 unit=A
